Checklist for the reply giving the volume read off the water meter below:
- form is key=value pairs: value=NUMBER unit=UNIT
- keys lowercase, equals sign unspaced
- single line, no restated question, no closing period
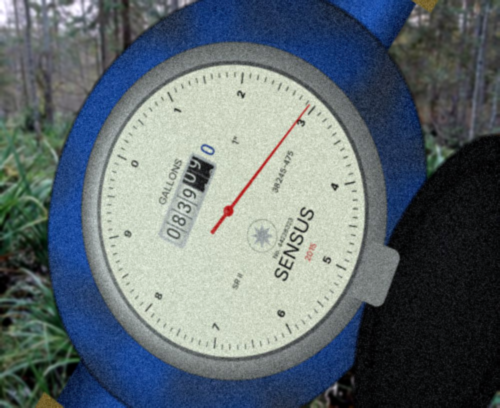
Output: value=839092.9 unit=gal
